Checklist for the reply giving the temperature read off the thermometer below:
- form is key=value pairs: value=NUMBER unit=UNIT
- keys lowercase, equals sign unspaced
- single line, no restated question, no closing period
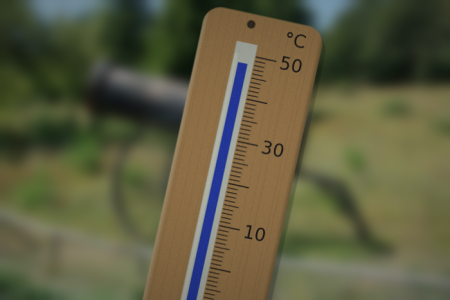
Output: value=48 unit=°C
